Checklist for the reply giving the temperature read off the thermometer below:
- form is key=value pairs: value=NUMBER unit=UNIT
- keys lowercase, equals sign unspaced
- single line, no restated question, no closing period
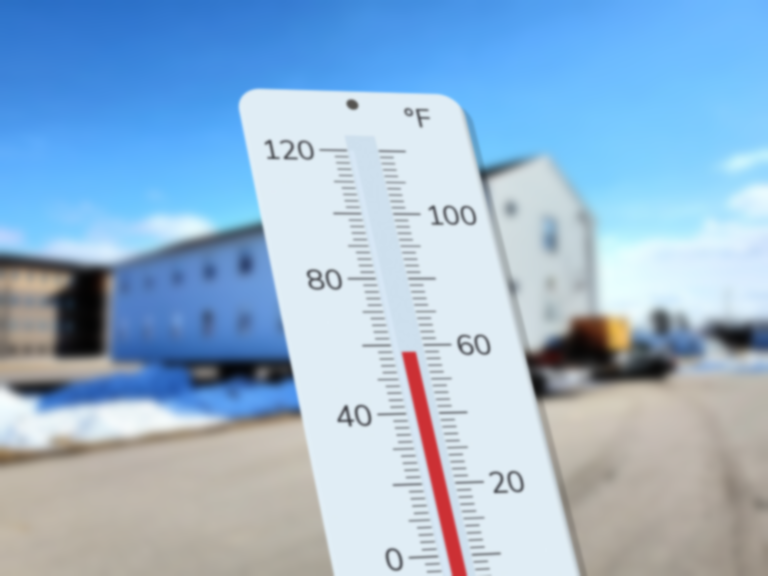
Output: value=58 unit=°F
